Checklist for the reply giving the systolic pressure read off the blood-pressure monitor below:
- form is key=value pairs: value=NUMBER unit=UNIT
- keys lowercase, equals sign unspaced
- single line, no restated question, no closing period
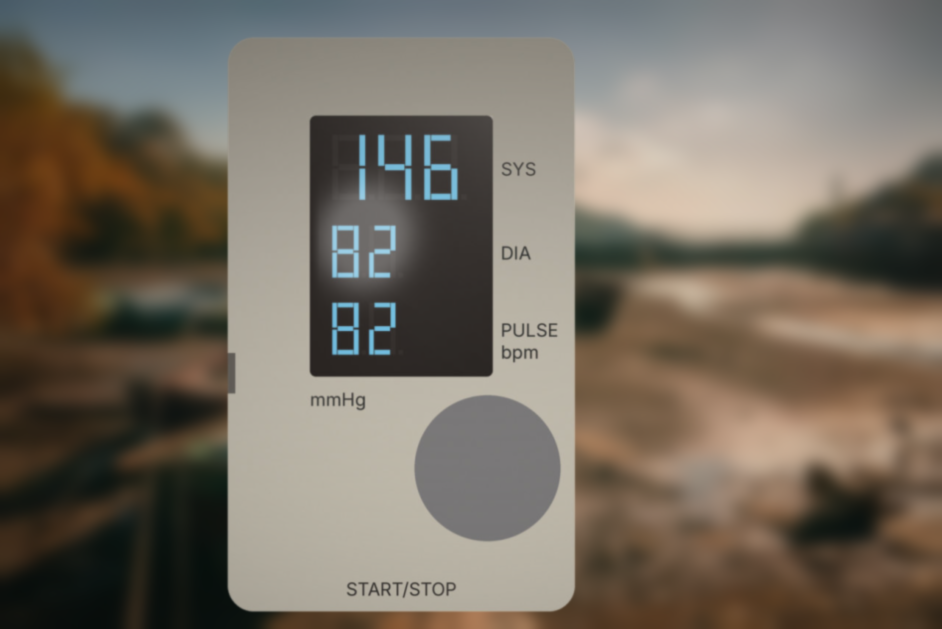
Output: value=146 unit=mmHg
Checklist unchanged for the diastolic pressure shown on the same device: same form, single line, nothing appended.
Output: value=82 unit=mmHg
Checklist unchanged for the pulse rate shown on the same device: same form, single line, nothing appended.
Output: value=82 unit=bpm
